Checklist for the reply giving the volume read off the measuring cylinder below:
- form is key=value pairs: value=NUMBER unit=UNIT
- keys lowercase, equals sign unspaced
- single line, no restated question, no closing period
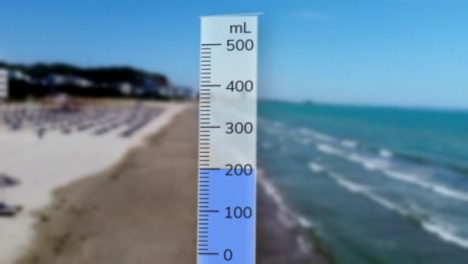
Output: value=200 unit=mL
